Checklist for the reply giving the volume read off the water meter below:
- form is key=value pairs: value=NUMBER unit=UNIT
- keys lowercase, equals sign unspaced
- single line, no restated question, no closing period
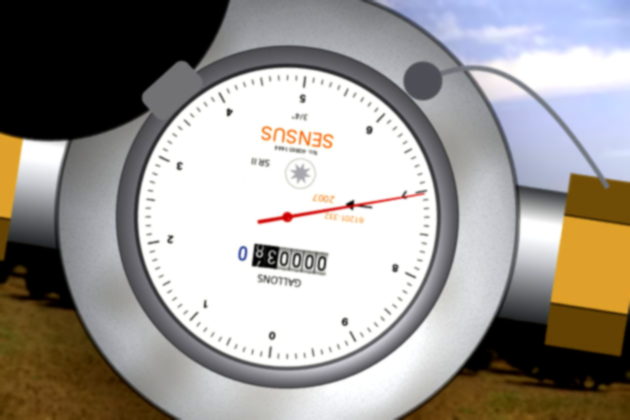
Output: value=377.0 unit=gal
